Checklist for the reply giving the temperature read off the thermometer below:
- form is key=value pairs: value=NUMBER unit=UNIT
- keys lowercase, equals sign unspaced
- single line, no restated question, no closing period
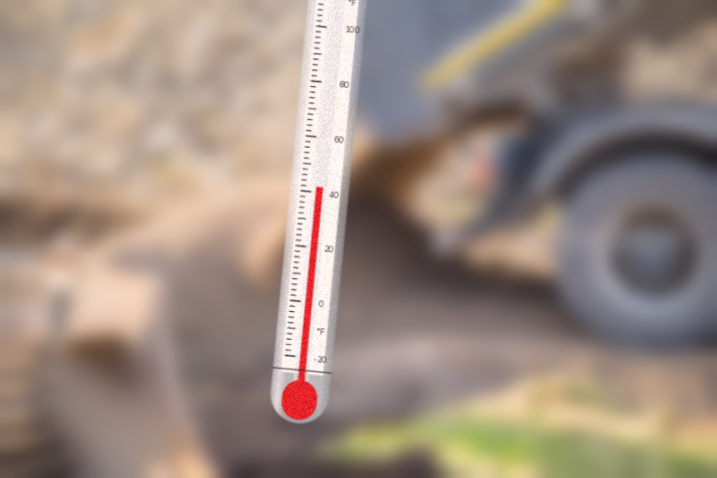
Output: value=42 unit=°F
